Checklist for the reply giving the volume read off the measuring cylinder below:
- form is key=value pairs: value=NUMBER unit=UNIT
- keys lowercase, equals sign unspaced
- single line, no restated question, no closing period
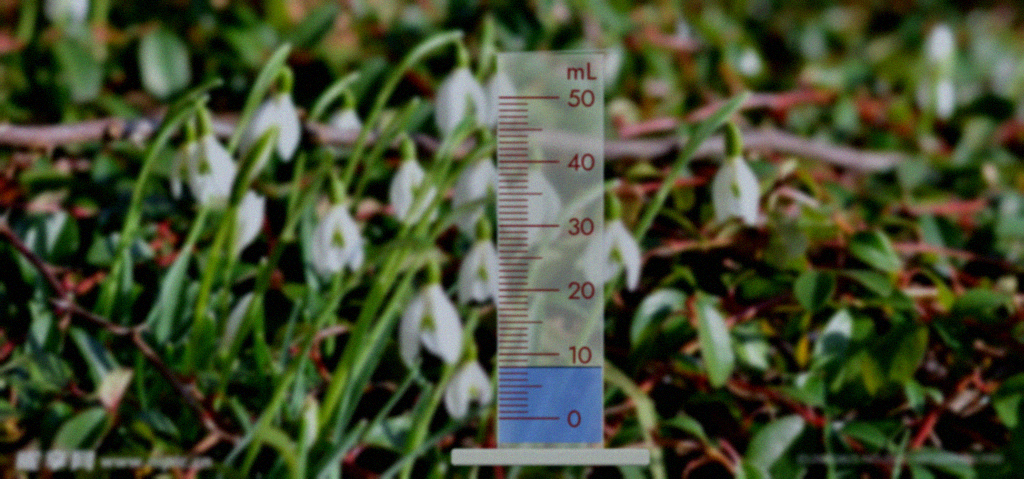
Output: value=8 unit=mL
